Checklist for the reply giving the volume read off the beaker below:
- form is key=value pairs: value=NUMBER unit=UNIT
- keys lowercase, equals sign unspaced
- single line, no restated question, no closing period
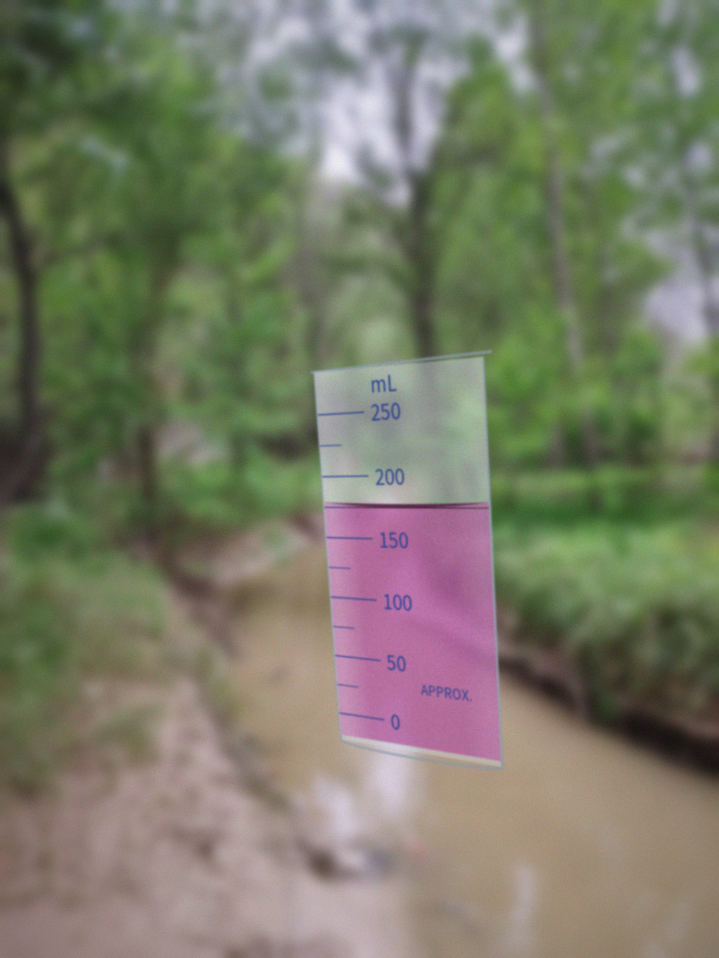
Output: value=175 unit=mL
